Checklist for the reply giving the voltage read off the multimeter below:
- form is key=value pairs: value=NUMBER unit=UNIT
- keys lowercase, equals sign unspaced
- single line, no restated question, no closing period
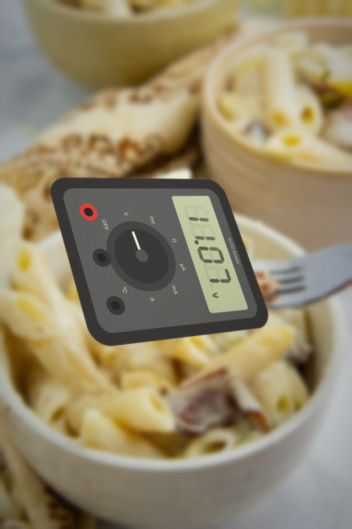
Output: value=11.07 unit=V
